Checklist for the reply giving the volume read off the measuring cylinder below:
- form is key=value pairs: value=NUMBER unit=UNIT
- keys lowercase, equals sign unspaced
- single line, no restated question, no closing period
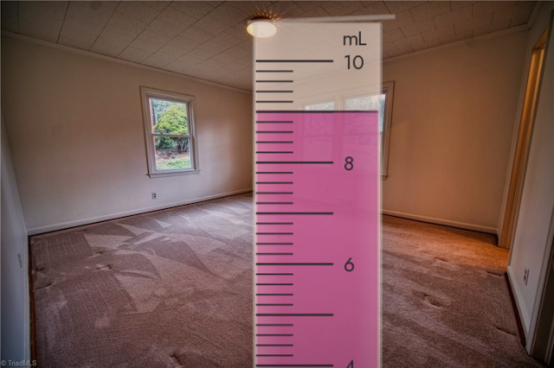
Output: value=9 unit=mL
